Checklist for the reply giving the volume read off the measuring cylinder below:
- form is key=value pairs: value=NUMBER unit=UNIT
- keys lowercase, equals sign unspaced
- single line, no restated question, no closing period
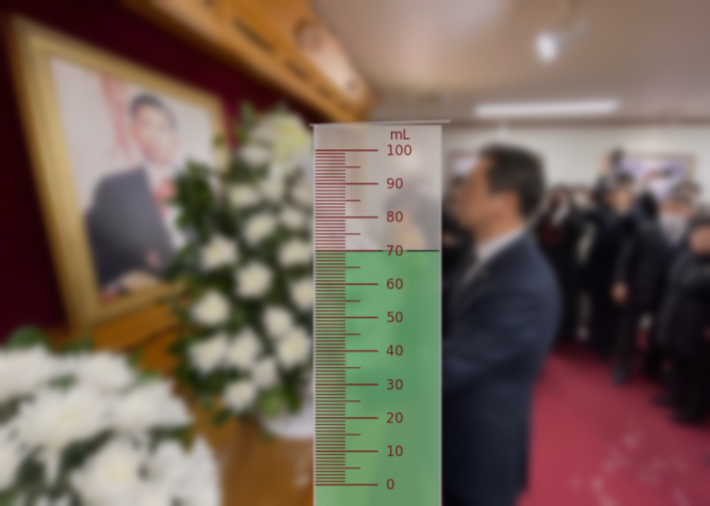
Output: value=70 unit=mL
